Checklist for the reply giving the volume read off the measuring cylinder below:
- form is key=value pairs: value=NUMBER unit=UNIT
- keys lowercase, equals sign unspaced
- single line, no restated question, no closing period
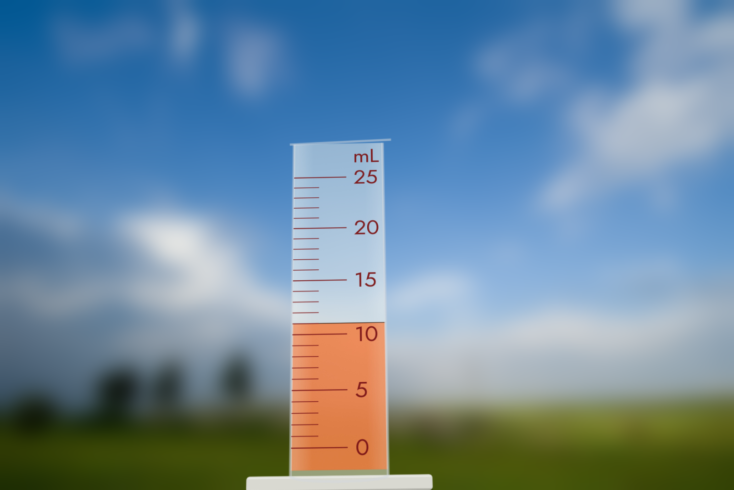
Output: value=11 unit=mL
